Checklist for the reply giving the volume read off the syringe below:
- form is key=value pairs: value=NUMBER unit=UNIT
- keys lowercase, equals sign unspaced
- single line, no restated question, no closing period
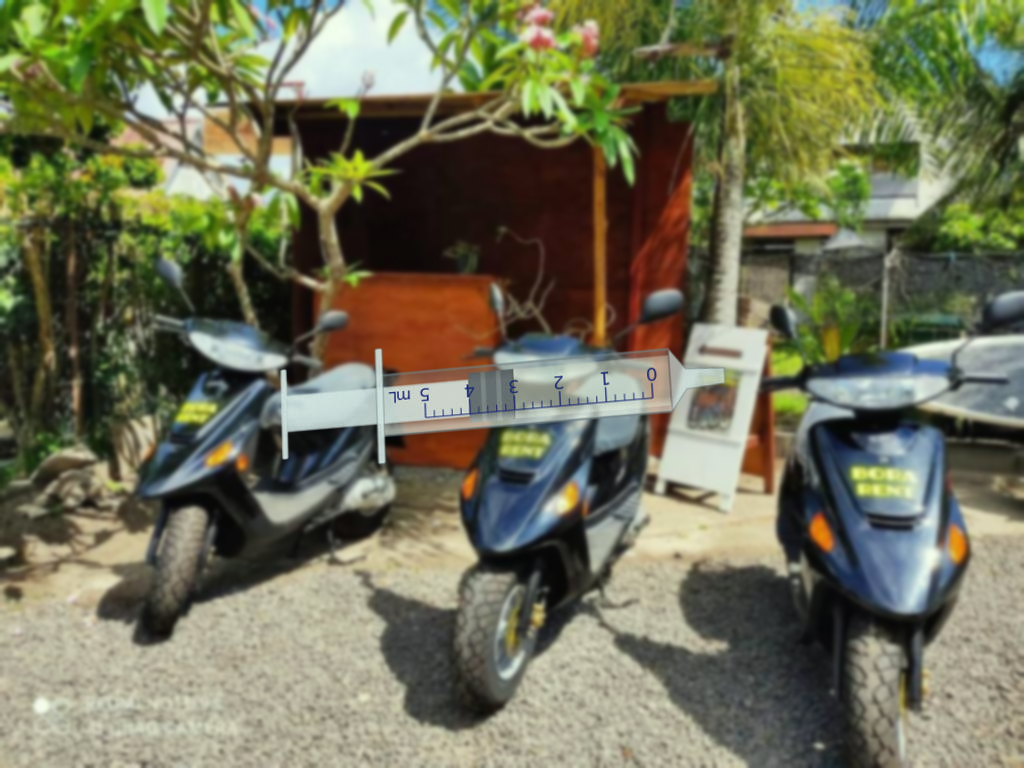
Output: value=3 unit=mL
